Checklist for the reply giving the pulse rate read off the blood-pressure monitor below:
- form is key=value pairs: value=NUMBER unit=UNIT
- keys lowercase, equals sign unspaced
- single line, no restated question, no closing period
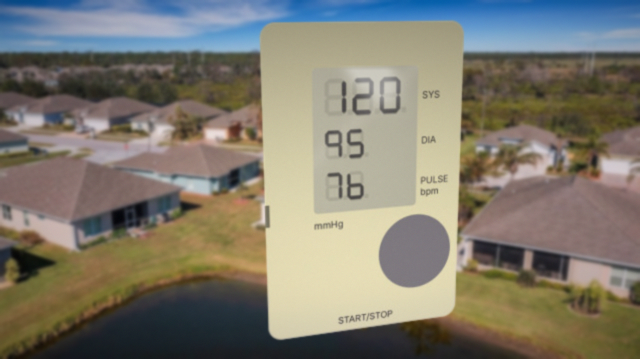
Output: value=76 unit=bpm
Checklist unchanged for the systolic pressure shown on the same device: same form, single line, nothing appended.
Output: value=120 unit=mmHg
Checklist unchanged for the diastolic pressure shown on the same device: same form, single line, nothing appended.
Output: value=95 unit=mmHg
